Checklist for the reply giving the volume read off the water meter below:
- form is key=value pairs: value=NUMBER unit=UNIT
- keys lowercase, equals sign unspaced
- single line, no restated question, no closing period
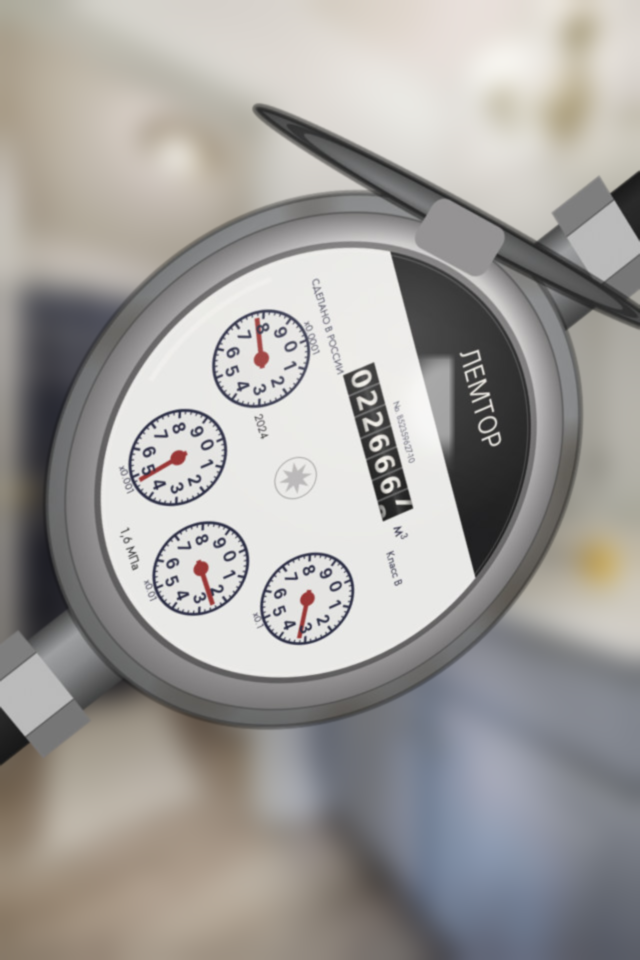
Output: value=226667.3247 unit=m³
